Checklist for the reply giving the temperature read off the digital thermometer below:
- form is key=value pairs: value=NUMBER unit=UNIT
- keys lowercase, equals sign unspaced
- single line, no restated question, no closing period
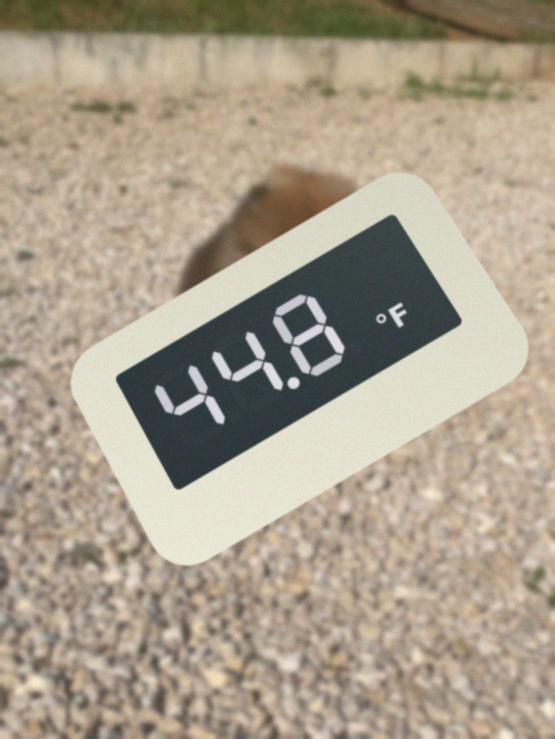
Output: value=44.8 unit=°F
